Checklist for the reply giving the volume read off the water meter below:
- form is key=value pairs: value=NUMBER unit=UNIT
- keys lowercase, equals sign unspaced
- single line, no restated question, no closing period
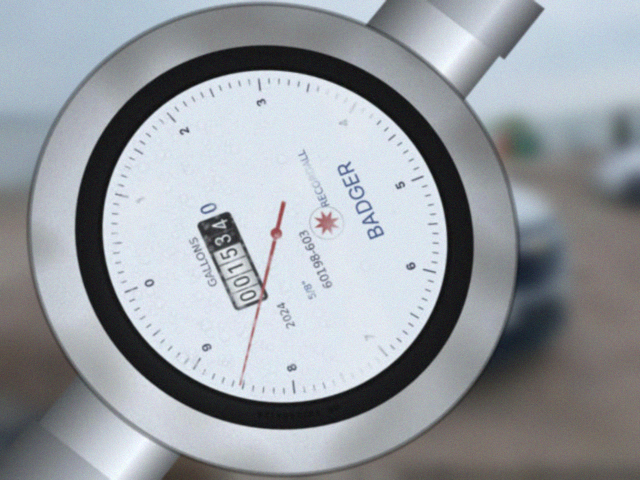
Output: value=15338.5 unit=gal
